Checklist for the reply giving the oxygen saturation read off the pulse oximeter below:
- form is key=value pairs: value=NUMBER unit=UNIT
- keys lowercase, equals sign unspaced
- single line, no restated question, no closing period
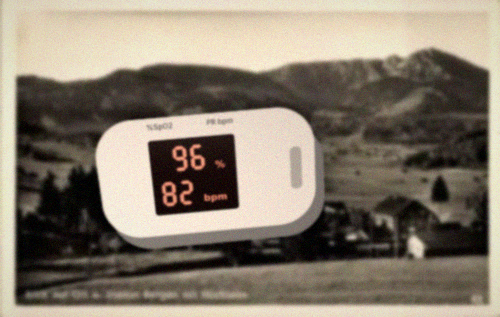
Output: value=96 unit=%
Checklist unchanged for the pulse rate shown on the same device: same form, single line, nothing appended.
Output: value=82 unit=bpm
